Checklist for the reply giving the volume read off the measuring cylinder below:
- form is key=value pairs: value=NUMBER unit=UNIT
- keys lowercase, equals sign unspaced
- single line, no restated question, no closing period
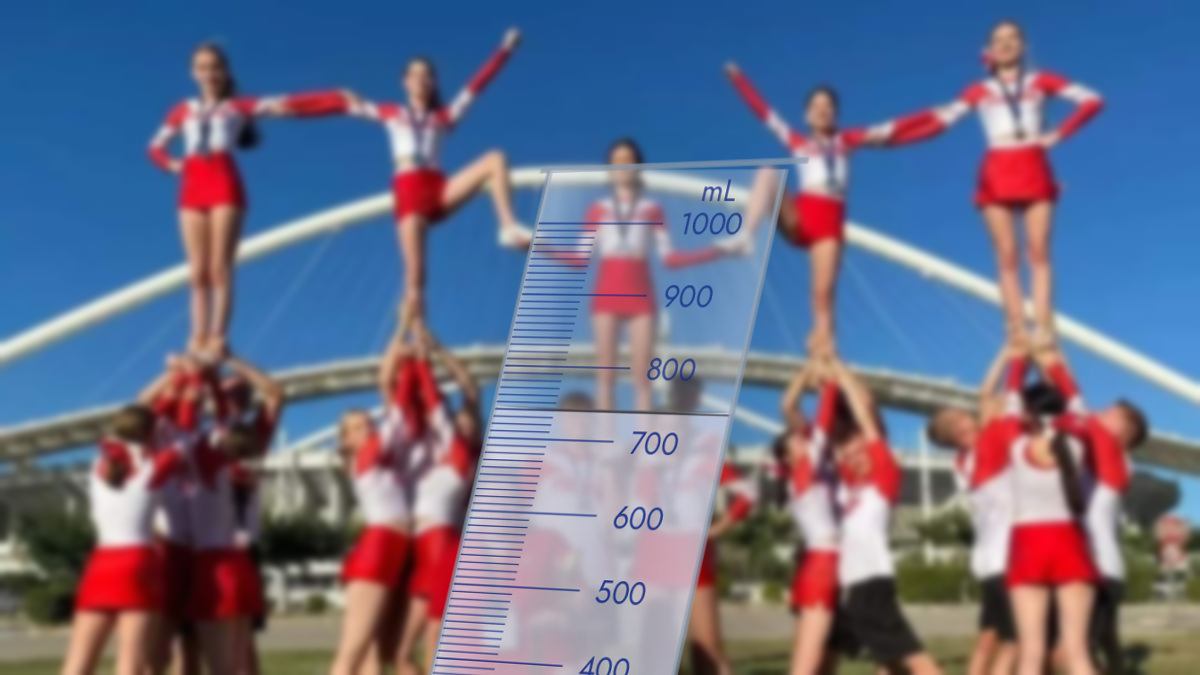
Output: value=740 unit=mL
